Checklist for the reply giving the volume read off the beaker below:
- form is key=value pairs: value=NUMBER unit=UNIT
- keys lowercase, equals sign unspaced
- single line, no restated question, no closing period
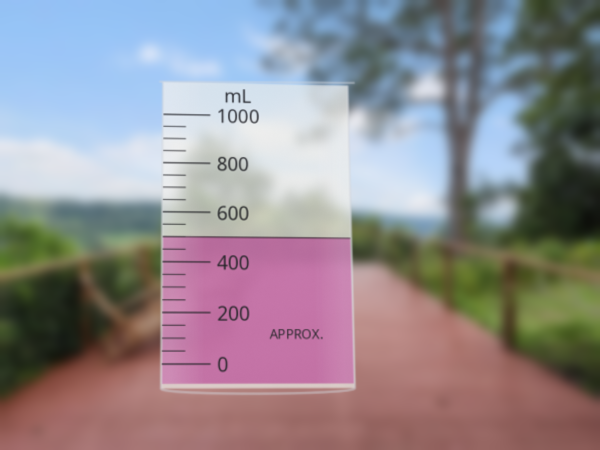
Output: value=500 unit=mL
